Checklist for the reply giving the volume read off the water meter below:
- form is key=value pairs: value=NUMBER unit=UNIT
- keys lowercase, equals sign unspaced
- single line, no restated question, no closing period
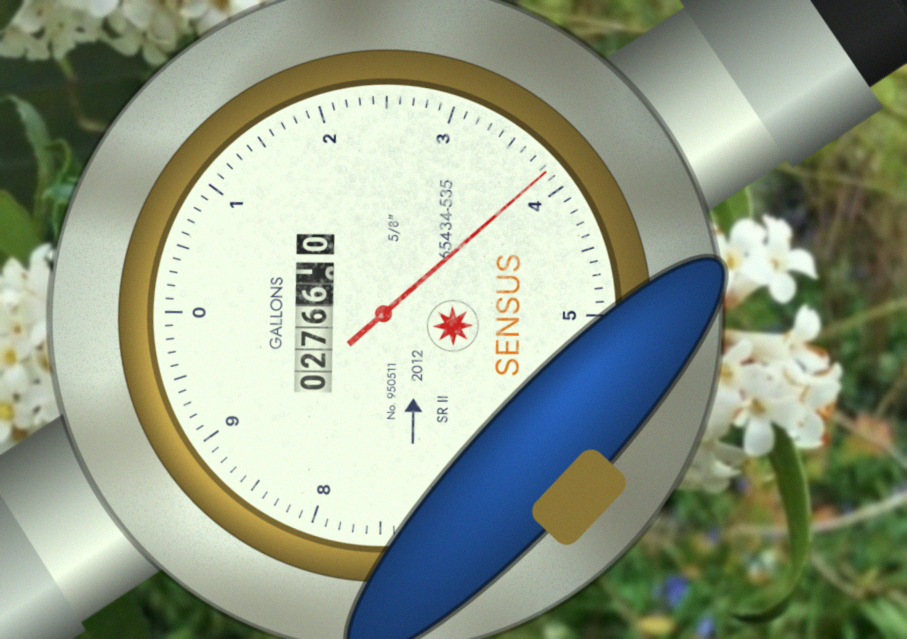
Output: value=276613.8 unit=gal
